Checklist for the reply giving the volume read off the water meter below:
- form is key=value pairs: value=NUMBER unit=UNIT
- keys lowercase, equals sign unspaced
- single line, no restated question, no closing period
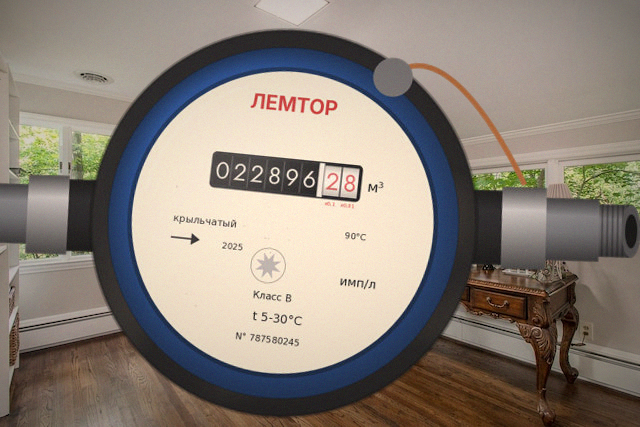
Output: value=22896.28 unit=m³
